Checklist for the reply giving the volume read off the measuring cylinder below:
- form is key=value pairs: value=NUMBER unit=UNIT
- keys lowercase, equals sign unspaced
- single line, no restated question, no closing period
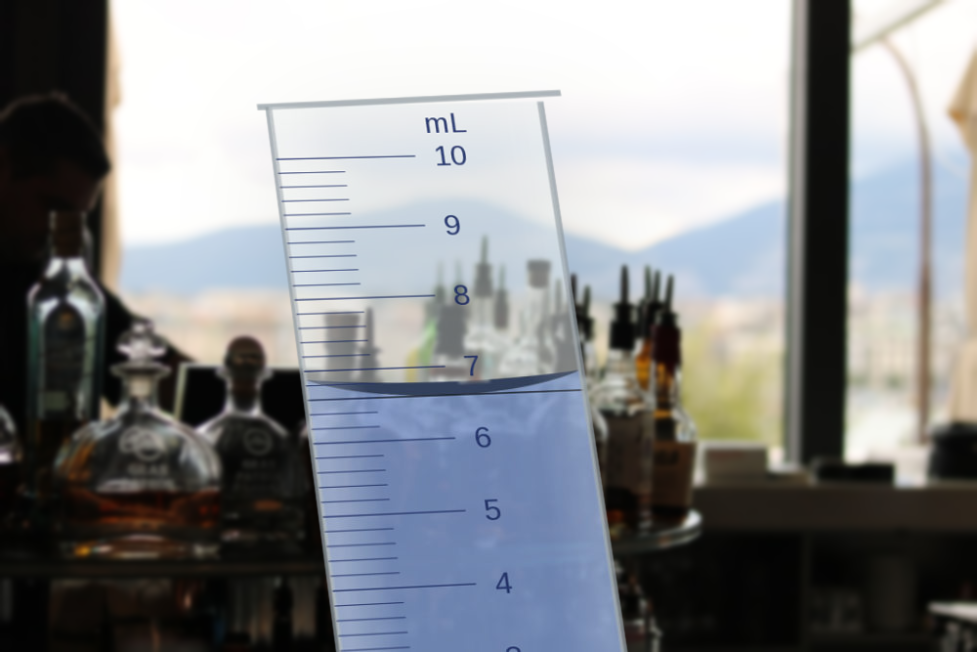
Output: value=6.6 unit=mL
